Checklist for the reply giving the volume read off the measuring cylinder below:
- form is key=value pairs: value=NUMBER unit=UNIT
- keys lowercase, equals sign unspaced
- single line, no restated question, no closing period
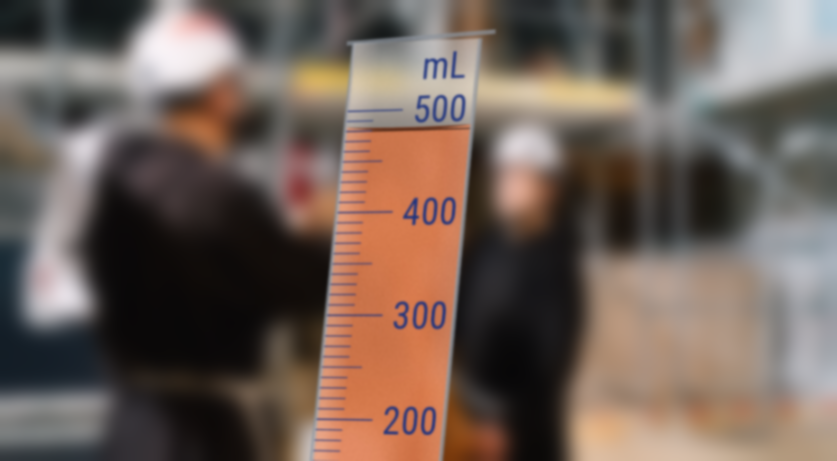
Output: value=480 unit=mL
